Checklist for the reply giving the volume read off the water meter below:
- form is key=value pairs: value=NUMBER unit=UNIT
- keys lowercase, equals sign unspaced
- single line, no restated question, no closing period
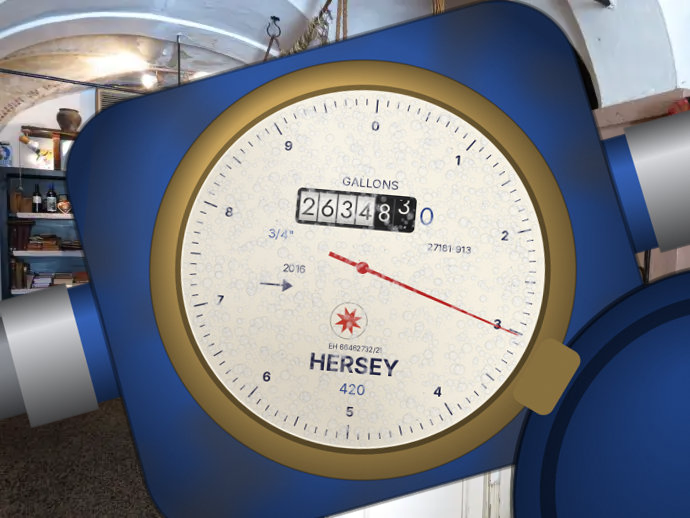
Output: value=2634833.0 unit=gal
